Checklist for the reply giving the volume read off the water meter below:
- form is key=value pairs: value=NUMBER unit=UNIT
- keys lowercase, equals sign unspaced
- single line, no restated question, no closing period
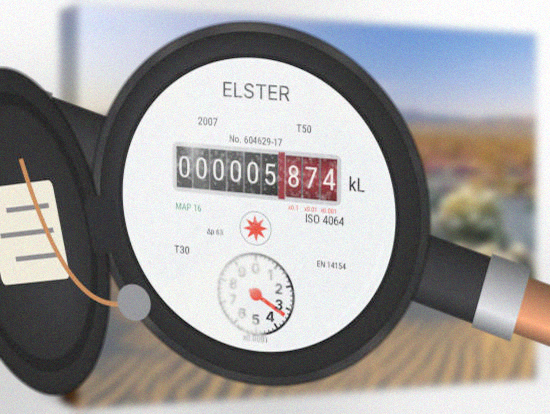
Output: value=5.8743 unit=kL
